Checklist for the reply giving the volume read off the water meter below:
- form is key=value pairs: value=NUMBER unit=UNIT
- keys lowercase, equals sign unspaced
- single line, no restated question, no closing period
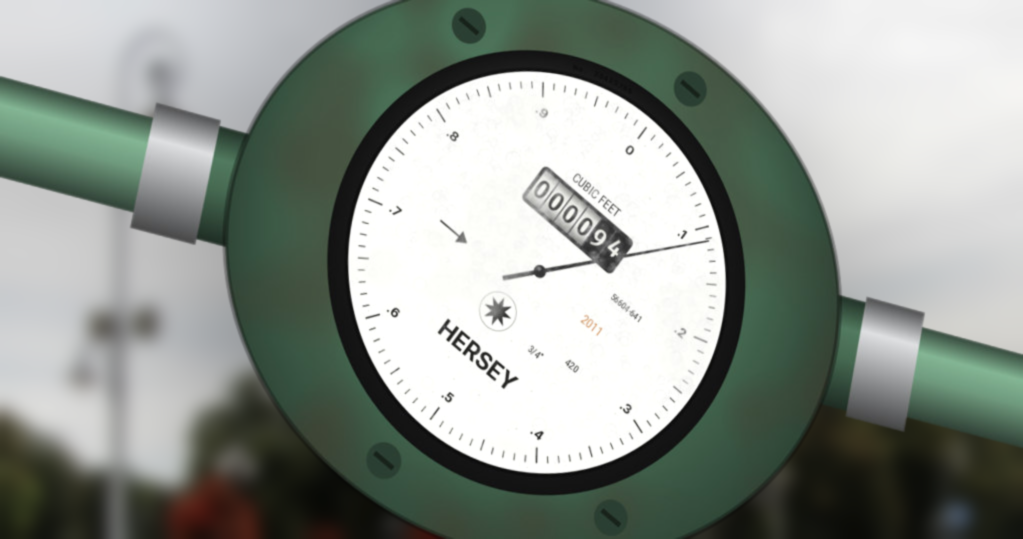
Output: value=94.11 unit=ft³
